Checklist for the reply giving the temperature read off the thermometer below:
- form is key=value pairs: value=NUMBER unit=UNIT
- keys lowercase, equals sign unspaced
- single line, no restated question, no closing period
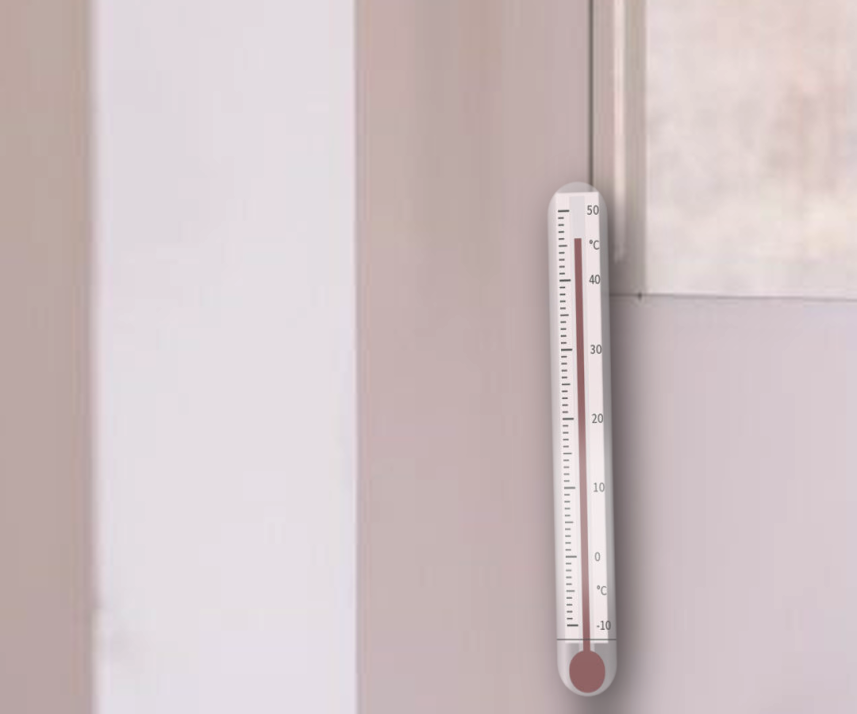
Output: value=46 unit=°C
